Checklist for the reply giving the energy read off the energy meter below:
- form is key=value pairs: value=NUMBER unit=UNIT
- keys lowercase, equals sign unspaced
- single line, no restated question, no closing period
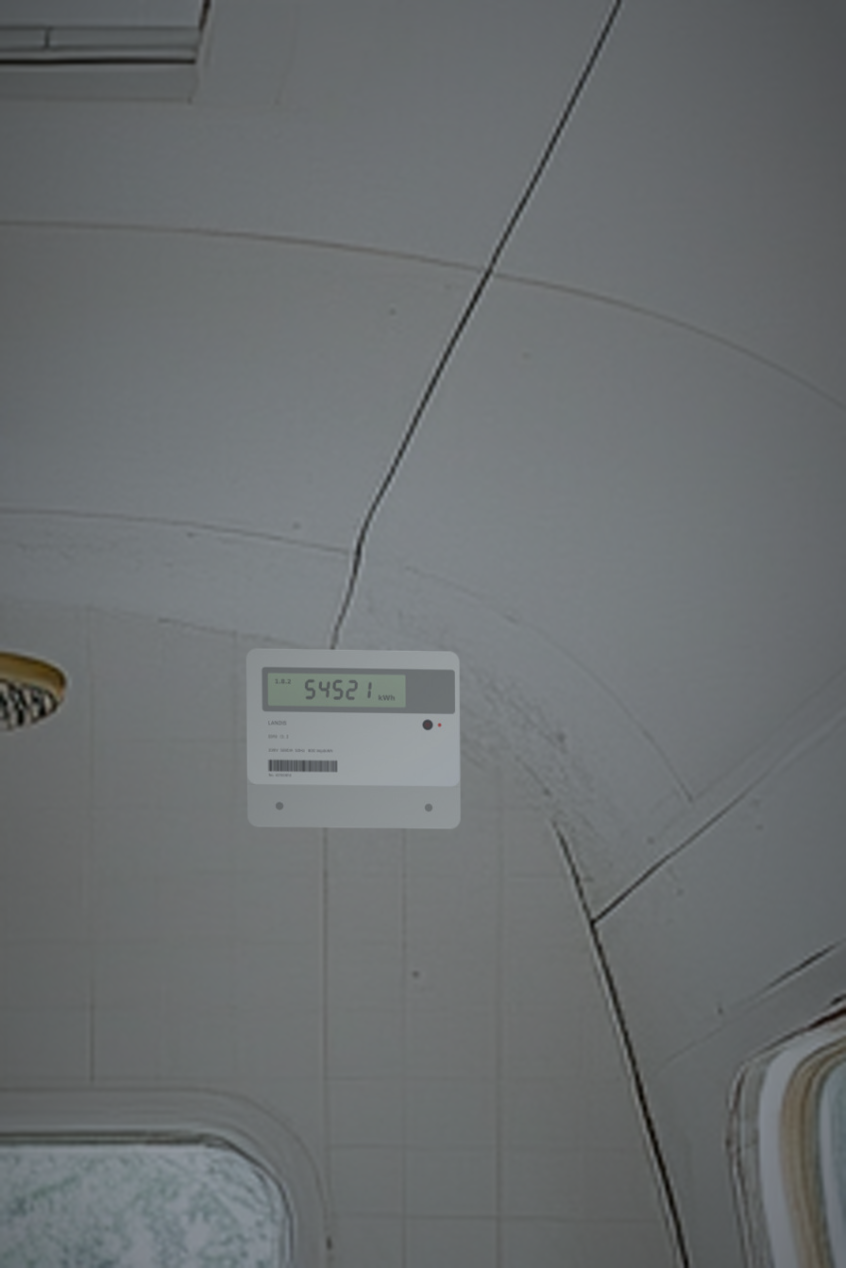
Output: value=54521 unit=kWh
